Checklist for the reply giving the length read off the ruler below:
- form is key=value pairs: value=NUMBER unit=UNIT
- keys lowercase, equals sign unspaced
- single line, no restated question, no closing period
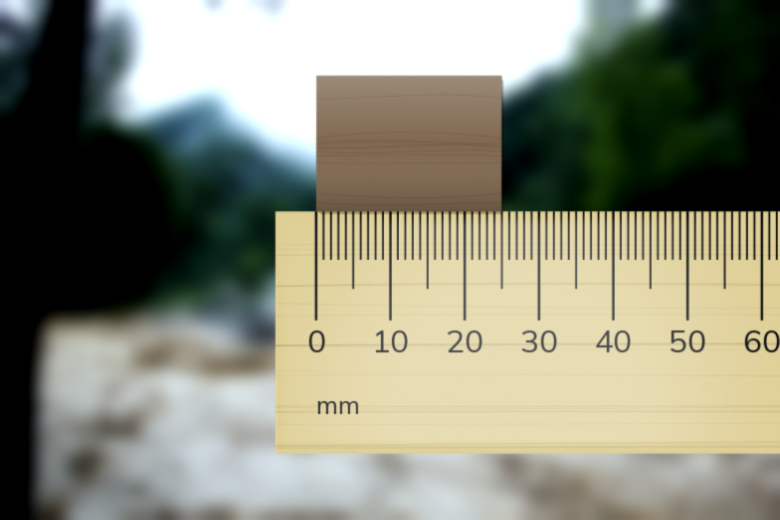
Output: value=25 unit=mm
